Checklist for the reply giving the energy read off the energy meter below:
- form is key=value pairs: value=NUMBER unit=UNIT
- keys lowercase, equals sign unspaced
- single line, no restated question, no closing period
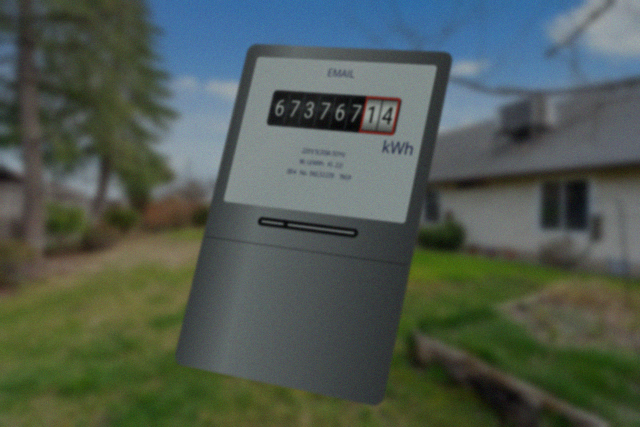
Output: value=673767.14 unit=kWh
